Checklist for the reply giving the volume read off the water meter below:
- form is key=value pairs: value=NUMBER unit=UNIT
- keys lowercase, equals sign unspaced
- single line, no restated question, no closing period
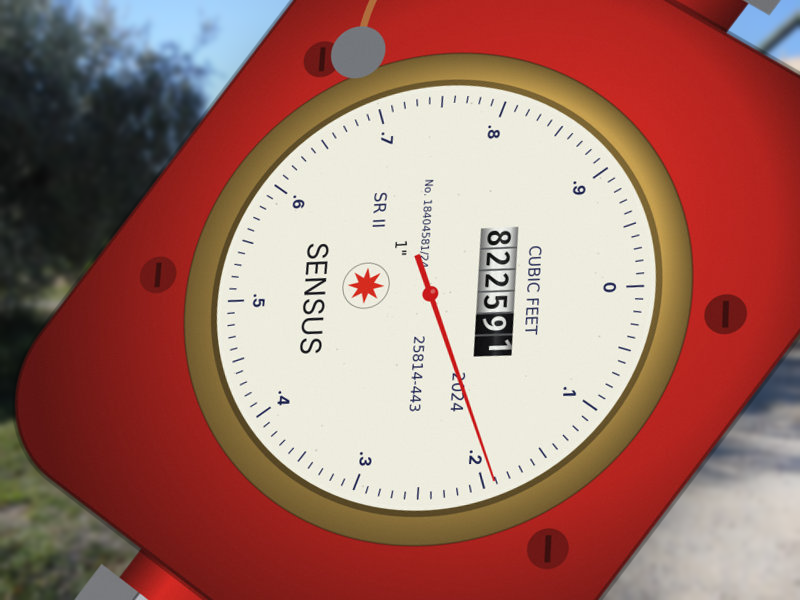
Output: value=822591.19 unit=ft³
